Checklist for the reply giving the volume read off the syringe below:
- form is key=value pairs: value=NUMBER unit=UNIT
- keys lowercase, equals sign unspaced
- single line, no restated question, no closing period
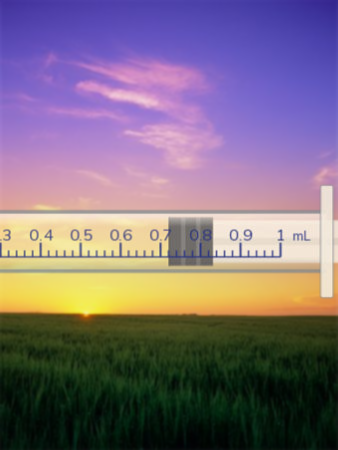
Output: value=0.72 unit=mL
